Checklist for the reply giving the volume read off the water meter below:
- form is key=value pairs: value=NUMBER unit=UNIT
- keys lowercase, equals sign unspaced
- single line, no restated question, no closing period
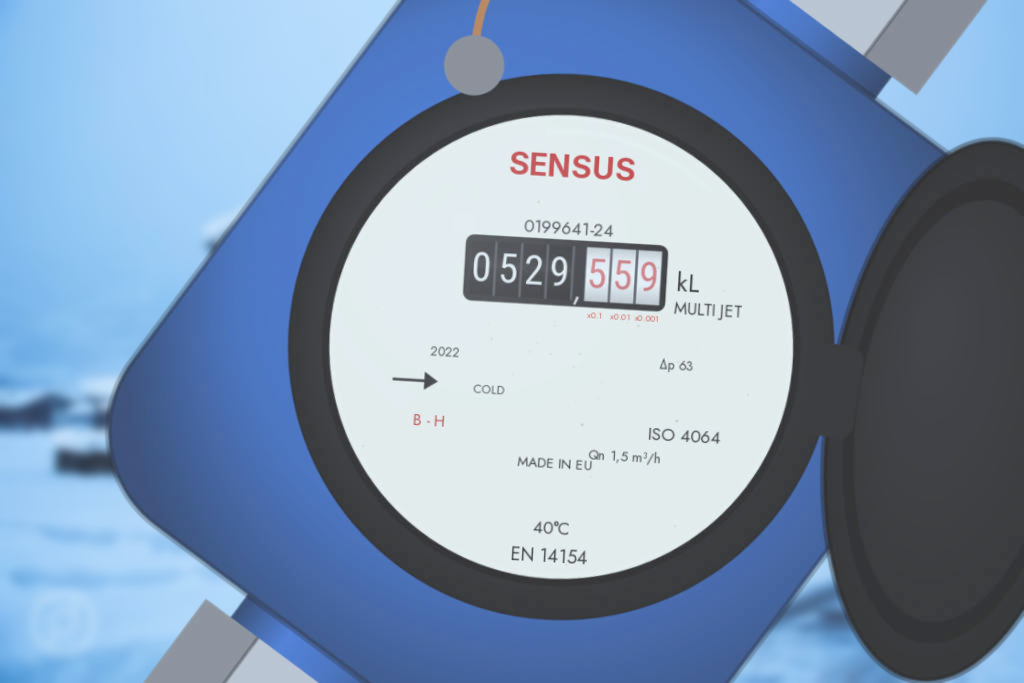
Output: value=529.559 unit=kL
